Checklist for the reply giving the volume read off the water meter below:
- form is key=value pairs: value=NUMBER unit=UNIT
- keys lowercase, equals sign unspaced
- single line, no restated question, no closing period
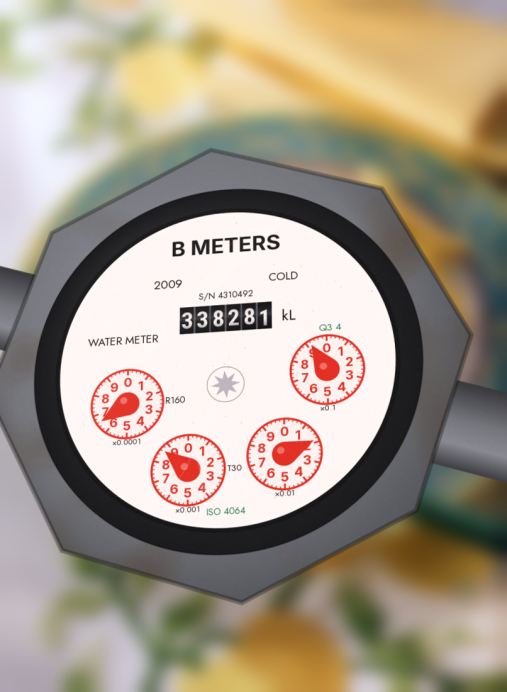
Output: value=338280.9186 unit=kL
